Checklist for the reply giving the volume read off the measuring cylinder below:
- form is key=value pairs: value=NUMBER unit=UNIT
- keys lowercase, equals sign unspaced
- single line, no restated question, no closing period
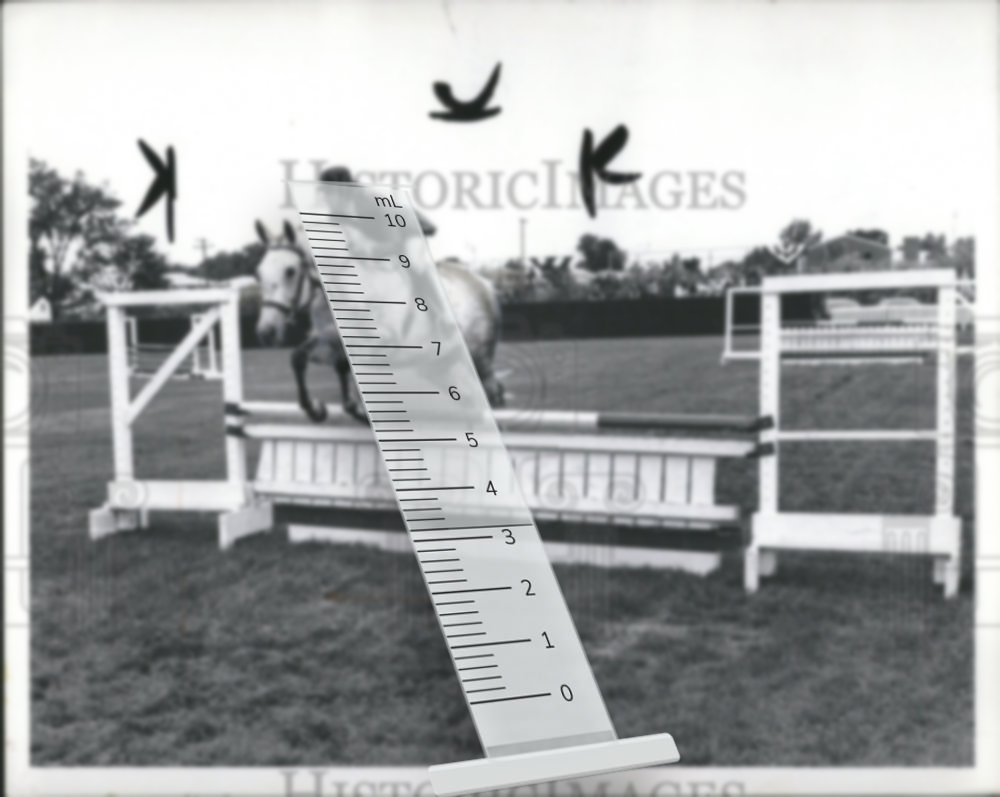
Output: value=3.2 unit=mL
